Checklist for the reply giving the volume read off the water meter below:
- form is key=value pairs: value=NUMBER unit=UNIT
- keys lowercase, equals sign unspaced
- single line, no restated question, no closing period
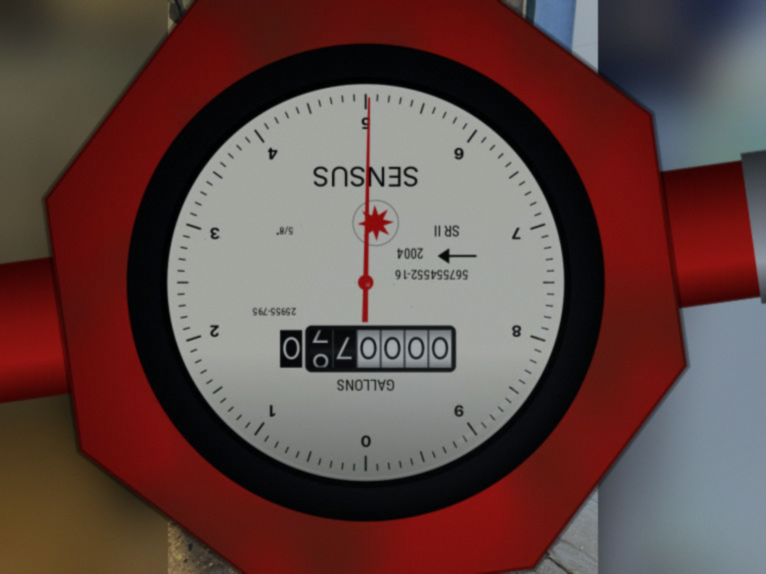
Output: value=765.0 unit=gal
